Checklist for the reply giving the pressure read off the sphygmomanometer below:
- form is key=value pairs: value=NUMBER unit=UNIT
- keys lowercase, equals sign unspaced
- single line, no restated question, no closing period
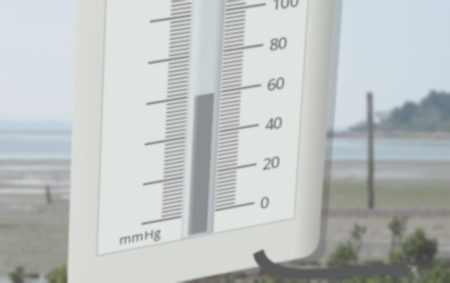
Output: value=60 unit=mmHg
